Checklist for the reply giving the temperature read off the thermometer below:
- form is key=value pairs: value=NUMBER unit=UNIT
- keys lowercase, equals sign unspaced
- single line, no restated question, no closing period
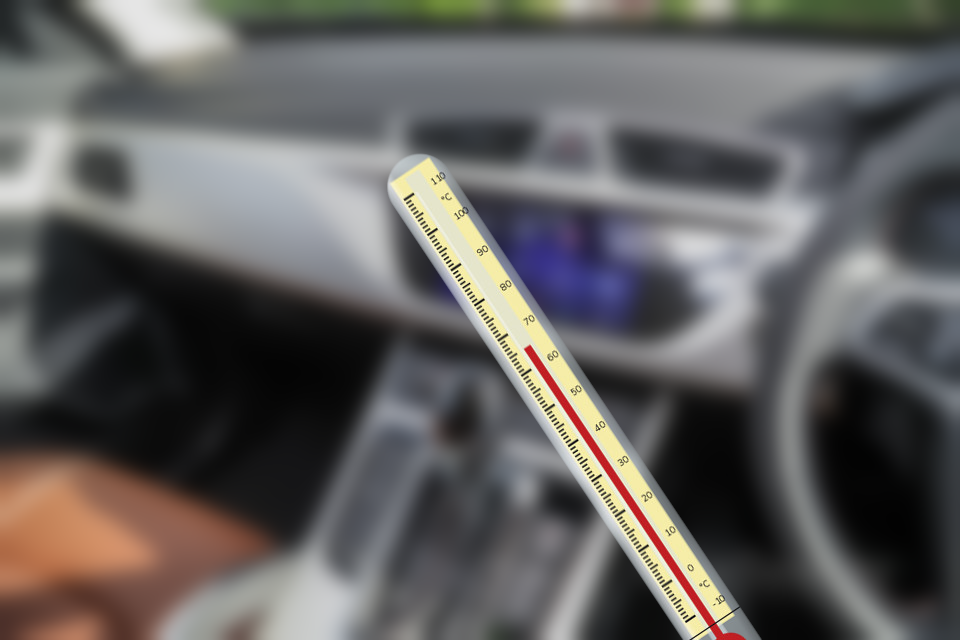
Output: value=65 unit=°C
